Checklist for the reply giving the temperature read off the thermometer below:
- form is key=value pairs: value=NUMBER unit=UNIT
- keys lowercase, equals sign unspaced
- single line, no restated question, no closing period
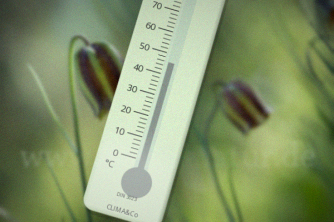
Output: value=46 unit=°C
